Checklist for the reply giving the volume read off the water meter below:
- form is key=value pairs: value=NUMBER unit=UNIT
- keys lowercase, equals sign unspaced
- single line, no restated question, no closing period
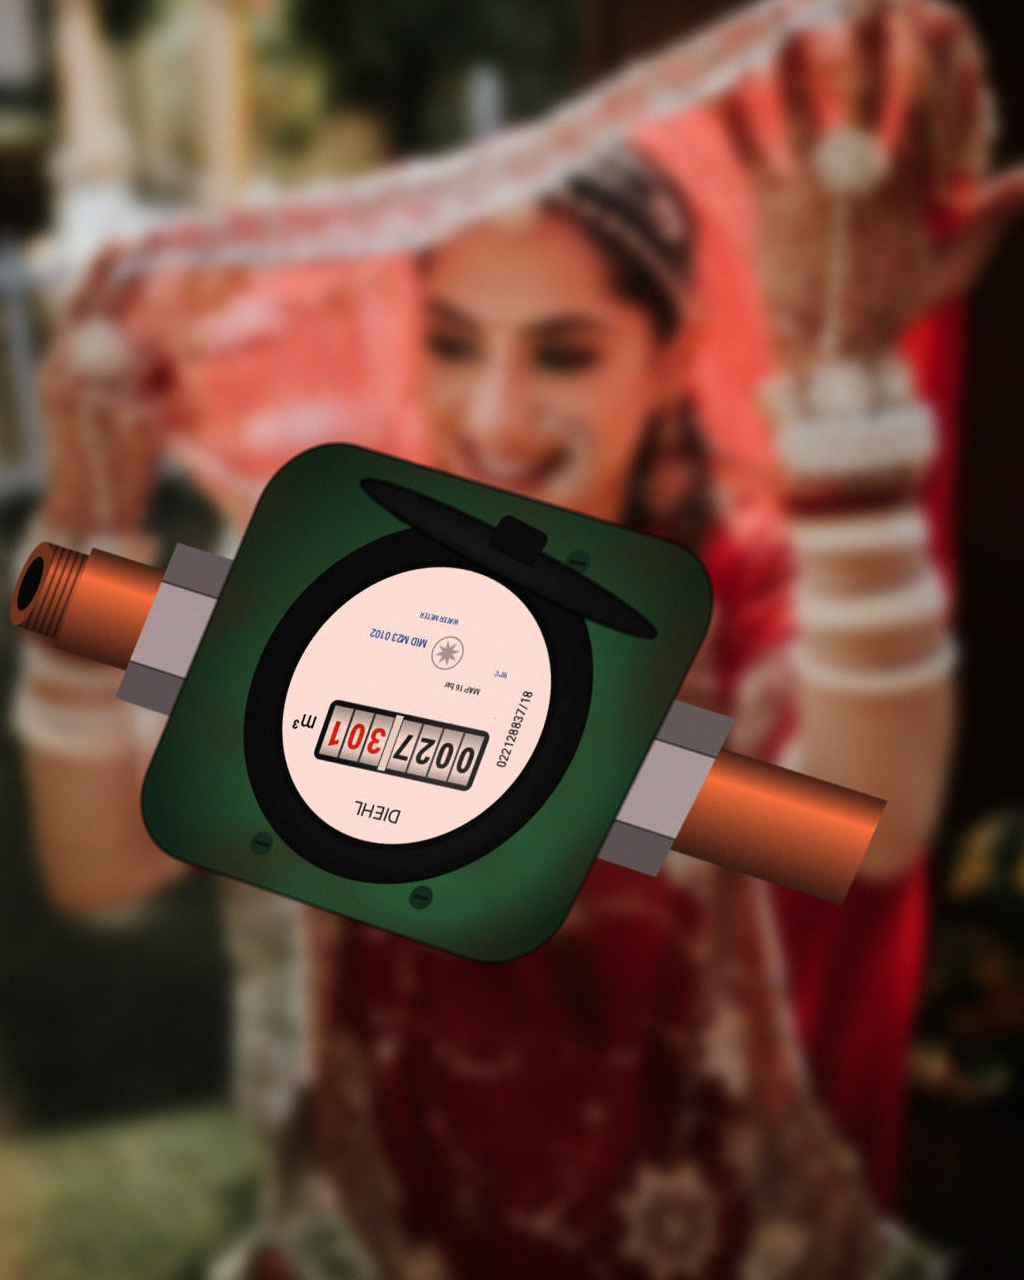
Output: value=27.301 unit=m³
